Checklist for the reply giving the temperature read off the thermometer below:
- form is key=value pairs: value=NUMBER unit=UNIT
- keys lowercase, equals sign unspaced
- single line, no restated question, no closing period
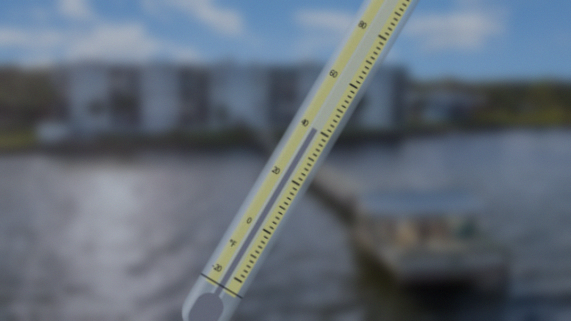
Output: value=40 unit=°F
